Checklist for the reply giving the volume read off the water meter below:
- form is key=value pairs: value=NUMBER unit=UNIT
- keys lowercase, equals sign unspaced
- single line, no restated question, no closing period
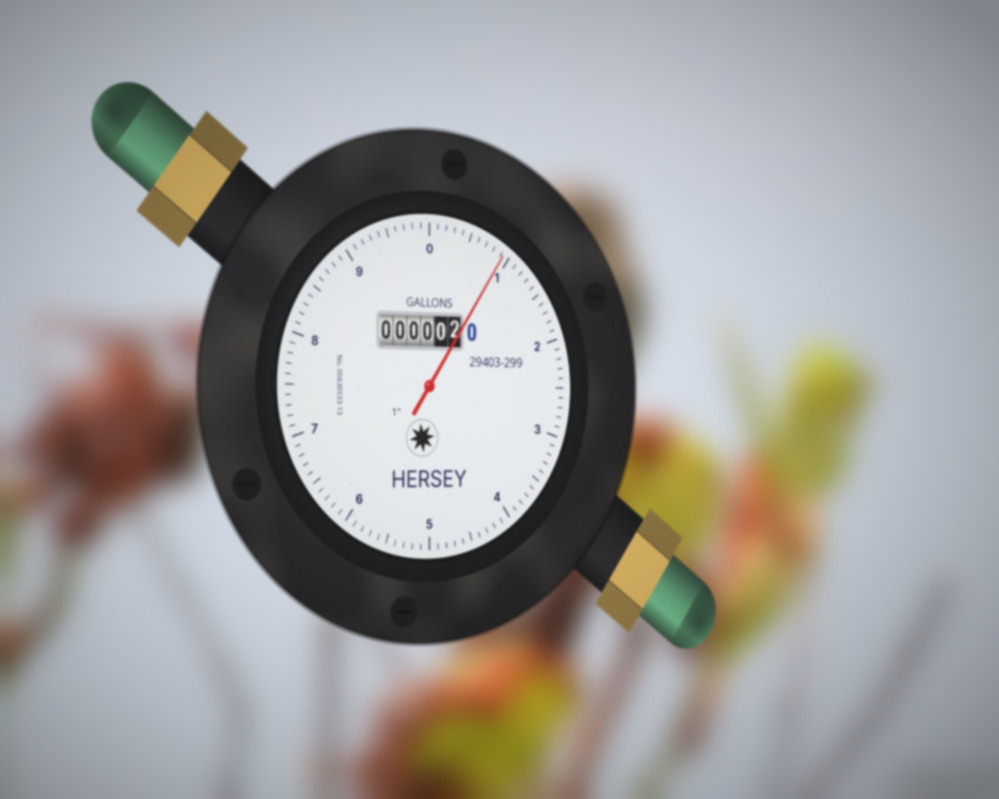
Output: value=20.9 unit=gal
